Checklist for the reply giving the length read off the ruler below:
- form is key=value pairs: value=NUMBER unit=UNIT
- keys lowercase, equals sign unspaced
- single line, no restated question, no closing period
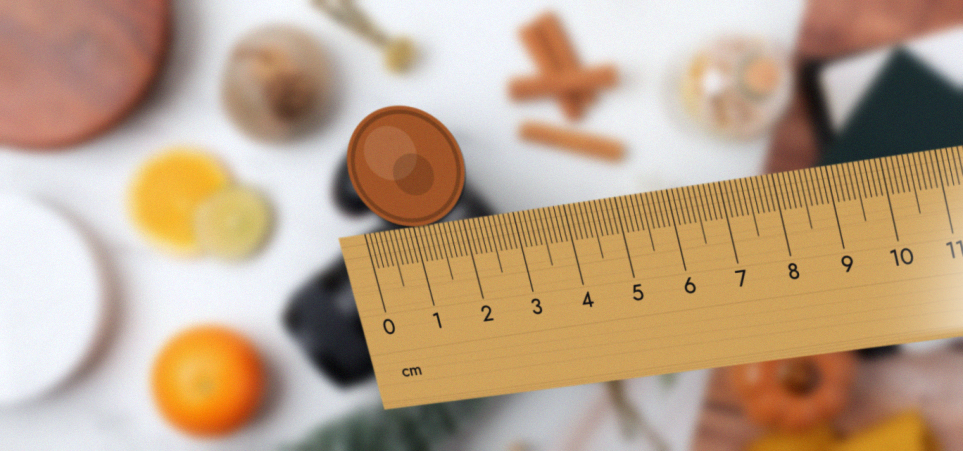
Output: value=2.3 unit=cm
